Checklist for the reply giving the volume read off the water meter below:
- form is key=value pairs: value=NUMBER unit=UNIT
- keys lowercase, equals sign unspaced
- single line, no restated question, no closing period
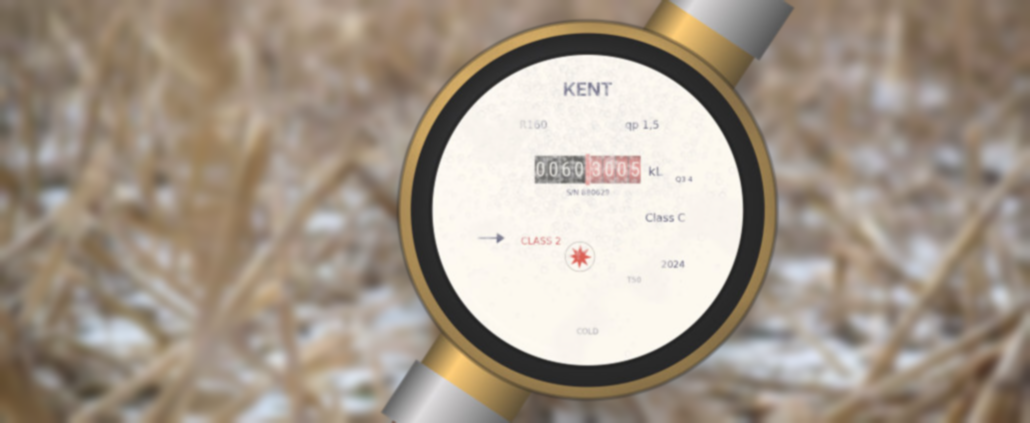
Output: value=60.3005 unit=kL
